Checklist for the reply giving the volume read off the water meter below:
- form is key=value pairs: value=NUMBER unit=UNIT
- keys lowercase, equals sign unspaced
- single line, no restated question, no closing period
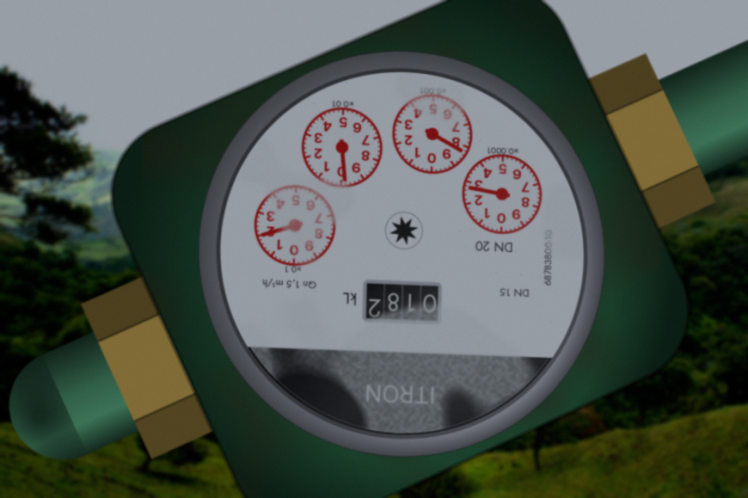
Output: value=182.1982 unit=kL
